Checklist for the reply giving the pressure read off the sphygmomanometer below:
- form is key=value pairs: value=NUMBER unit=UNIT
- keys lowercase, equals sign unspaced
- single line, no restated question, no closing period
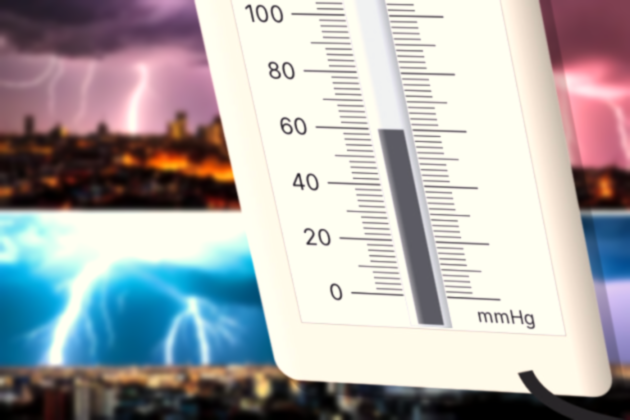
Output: value=60 unit=mmHg
